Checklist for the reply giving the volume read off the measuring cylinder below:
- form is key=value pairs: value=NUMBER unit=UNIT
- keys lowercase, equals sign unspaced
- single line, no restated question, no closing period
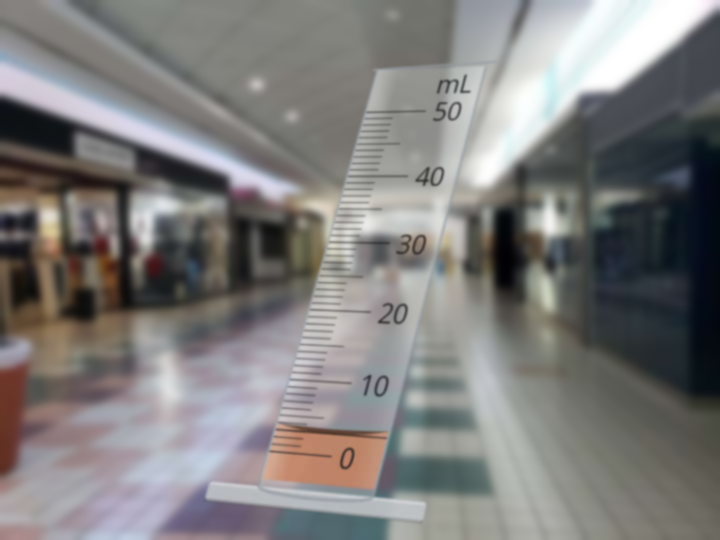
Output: value=3 unit=mL
